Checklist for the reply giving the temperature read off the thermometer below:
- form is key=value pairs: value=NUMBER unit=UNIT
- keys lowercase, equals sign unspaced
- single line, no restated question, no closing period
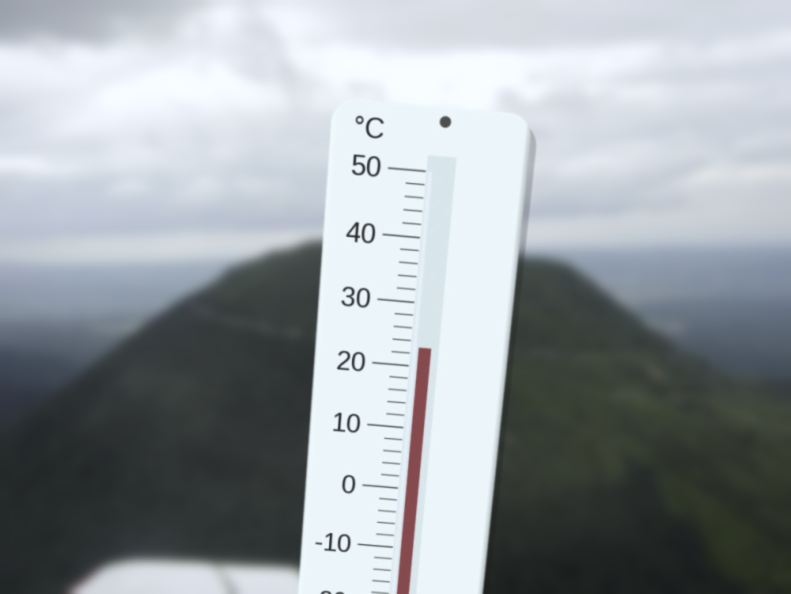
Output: value=23 unit=°C
